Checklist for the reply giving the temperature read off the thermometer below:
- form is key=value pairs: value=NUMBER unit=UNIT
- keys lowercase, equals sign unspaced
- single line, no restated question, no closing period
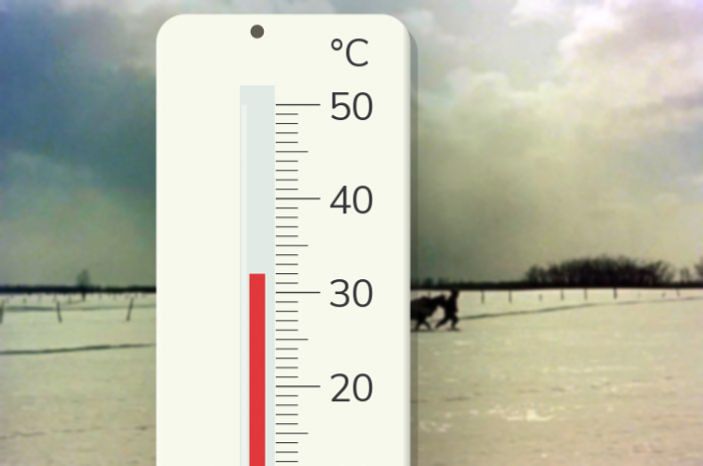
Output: value=32 unit=°C
